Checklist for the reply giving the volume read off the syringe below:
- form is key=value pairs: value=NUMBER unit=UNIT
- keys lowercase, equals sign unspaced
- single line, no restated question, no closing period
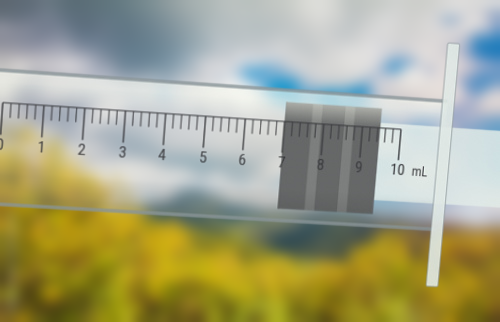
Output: value=7 unit=mL
